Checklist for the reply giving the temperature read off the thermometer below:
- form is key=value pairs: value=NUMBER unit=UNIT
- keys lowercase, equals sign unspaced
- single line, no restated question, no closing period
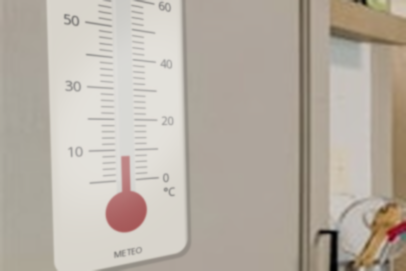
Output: value=8 unit=°C
